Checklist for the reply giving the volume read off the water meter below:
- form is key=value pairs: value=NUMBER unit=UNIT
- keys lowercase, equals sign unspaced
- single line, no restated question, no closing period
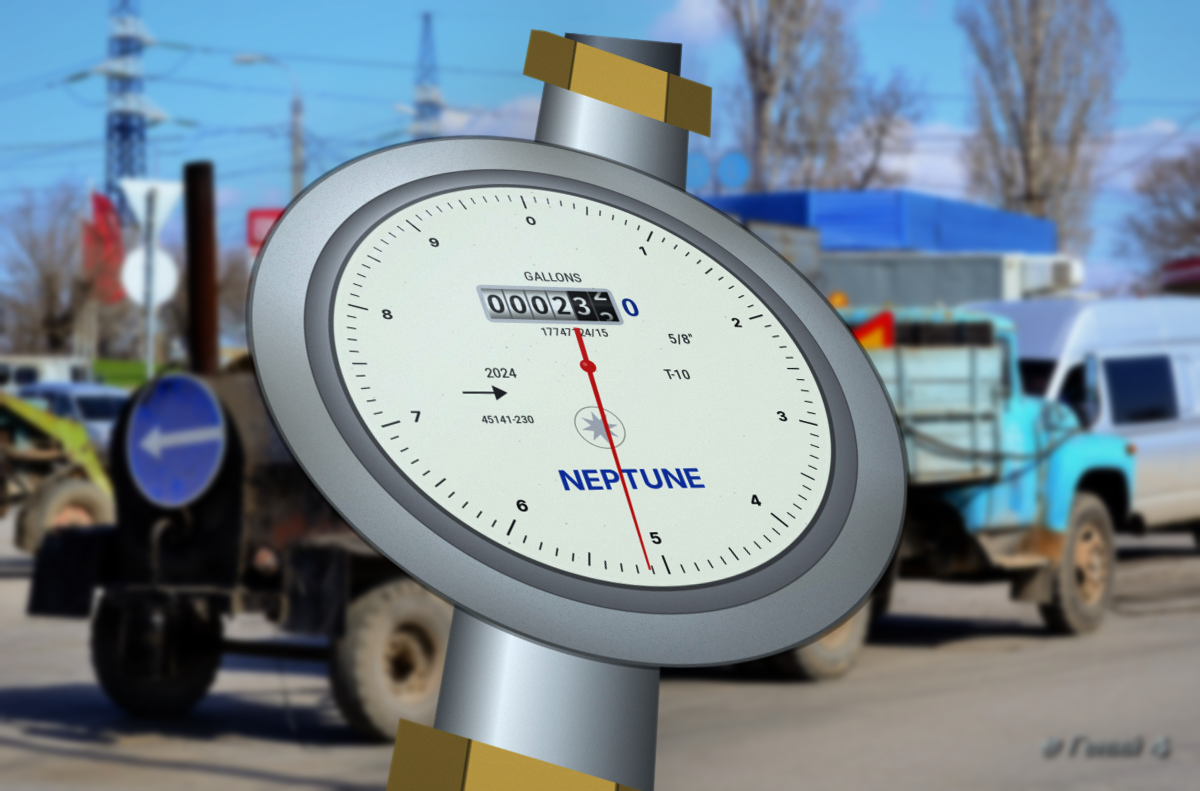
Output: value=2325.1 unit=gal
